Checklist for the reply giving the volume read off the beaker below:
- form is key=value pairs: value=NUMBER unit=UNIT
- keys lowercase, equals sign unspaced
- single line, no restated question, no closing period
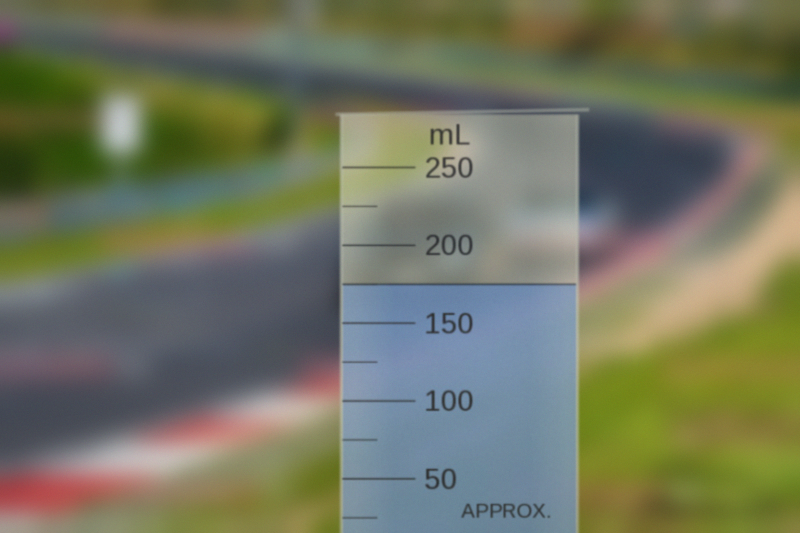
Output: value=175 unit=mL
